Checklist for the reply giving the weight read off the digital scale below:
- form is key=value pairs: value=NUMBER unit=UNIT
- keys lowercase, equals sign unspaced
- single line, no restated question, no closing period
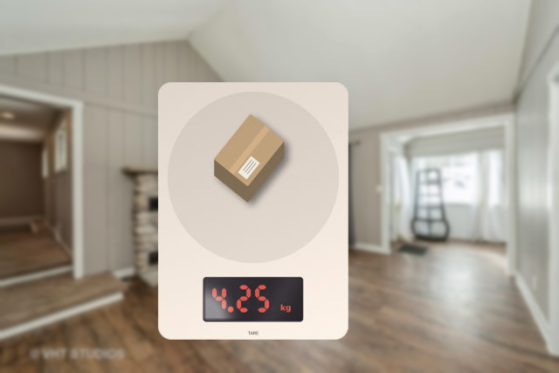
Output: value=4.25 unit=kg
